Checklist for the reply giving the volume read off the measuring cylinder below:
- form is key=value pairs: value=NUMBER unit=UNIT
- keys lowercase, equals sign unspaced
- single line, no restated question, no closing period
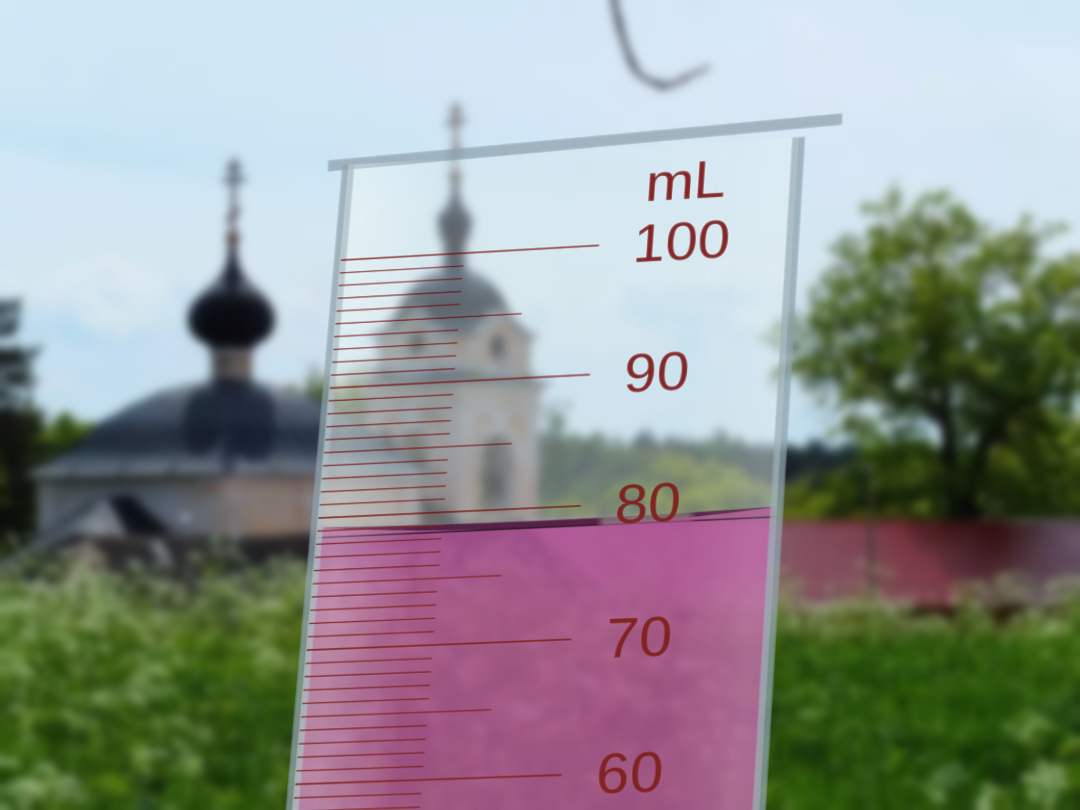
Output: value=78.5 unit=mL
